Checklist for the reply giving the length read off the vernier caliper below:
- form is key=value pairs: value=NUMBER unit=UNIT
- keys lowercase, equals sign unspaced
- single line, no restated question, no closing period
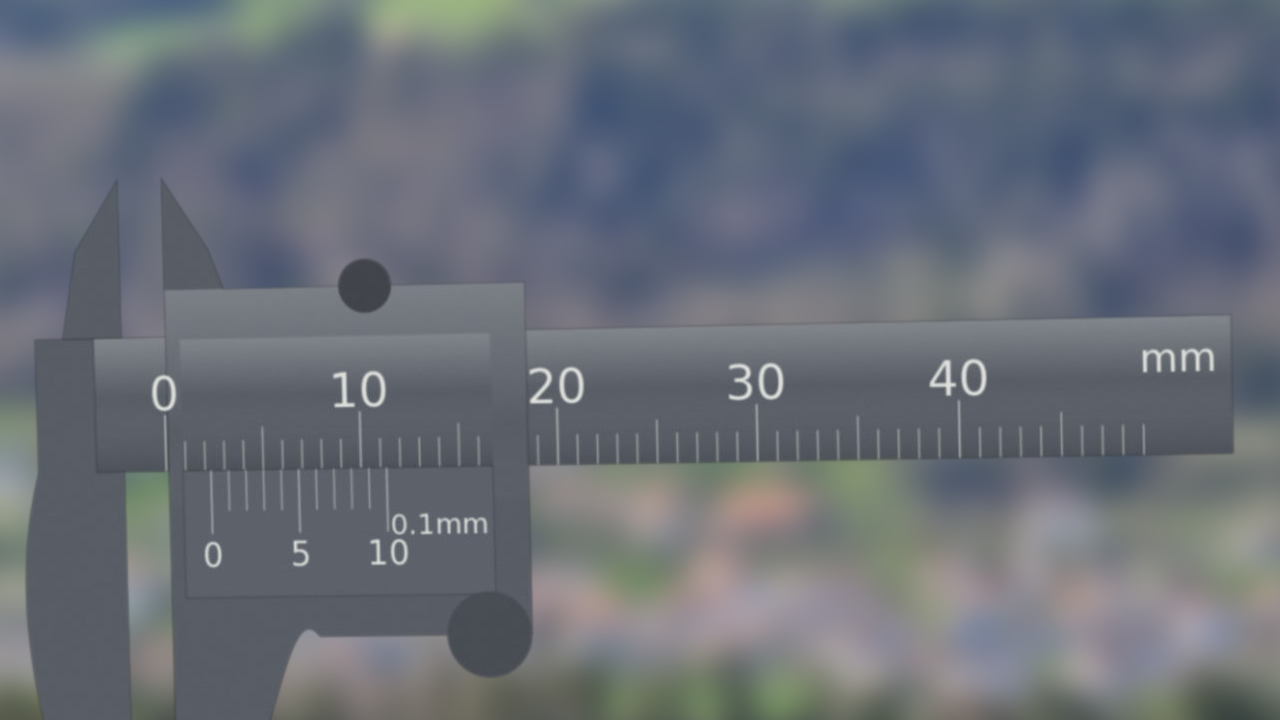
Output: value=2.3 unit=mm
